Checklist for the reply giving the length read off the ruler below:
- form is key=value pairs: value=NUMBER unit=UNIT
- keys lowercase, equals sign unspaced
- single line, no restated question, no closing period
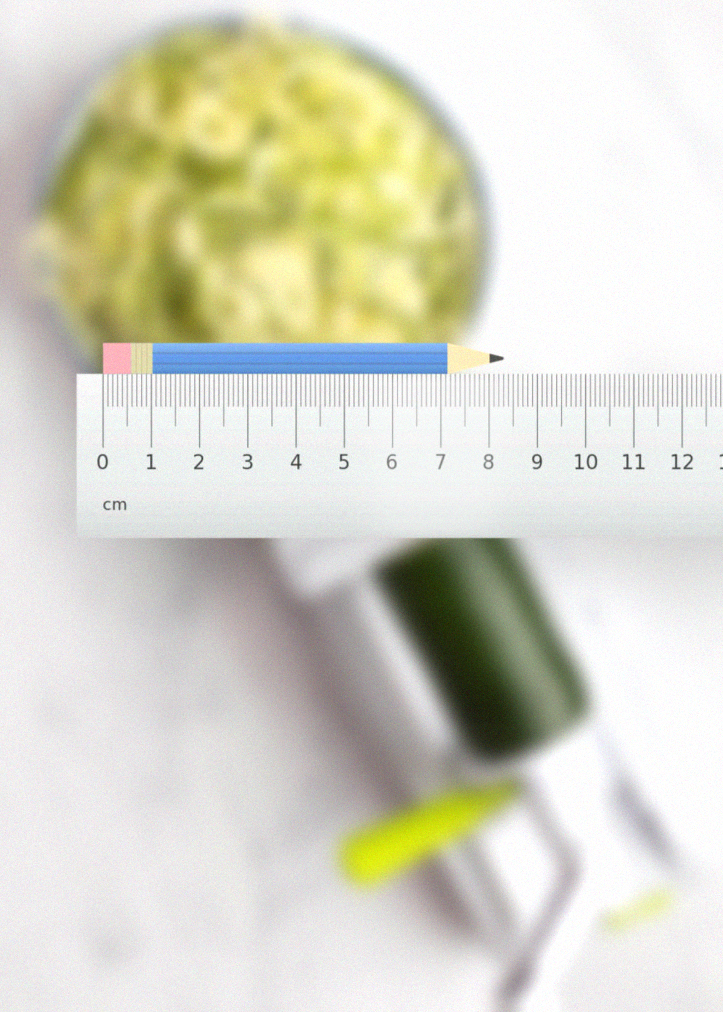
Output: value=8.3 unit=cm
